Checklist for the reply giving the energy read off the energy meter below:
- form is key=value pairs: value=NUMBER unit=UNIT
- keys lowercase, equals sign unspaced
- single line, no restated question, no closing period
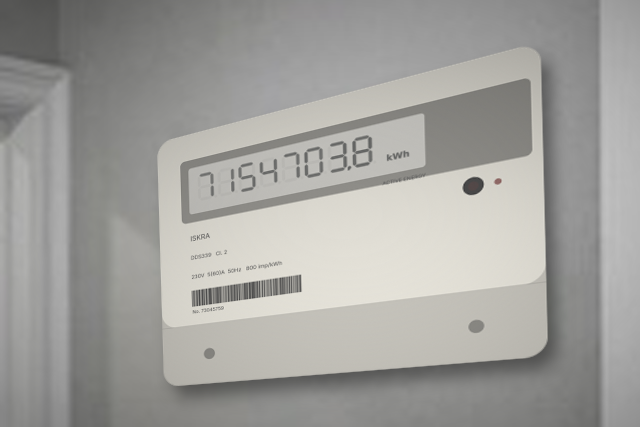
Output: value=7154703.8 unit=kWh
